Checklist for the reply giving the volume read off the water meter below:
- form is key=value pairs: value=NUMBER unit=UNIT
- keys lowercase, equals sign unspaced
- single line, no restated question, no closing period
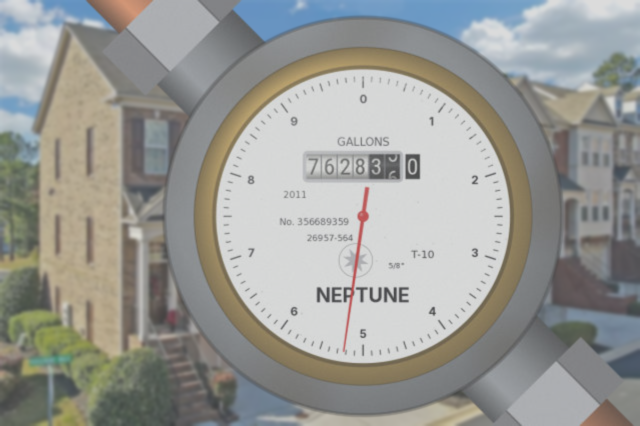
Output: value=7628355.2 unit=gal
